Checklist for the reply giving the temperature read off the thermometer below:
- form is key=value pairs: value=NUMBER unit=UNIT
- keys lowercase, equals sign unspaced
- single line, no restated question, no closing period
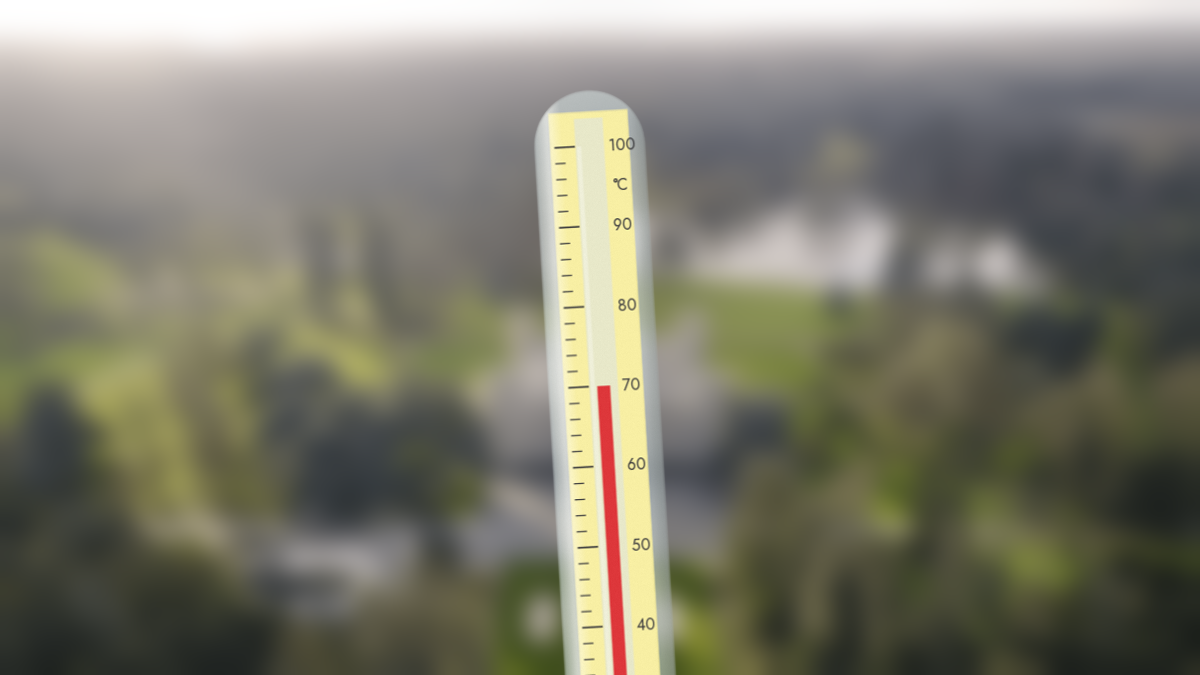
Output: value=70 unit=°C
